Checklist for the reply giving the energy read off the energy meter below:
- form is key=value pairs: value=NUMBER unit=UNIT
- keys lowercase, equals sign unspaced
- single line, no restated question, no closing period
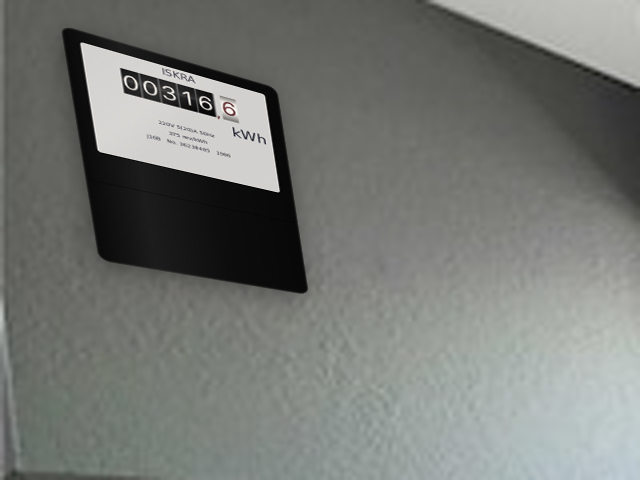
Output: value=316.6 unit=kWh
